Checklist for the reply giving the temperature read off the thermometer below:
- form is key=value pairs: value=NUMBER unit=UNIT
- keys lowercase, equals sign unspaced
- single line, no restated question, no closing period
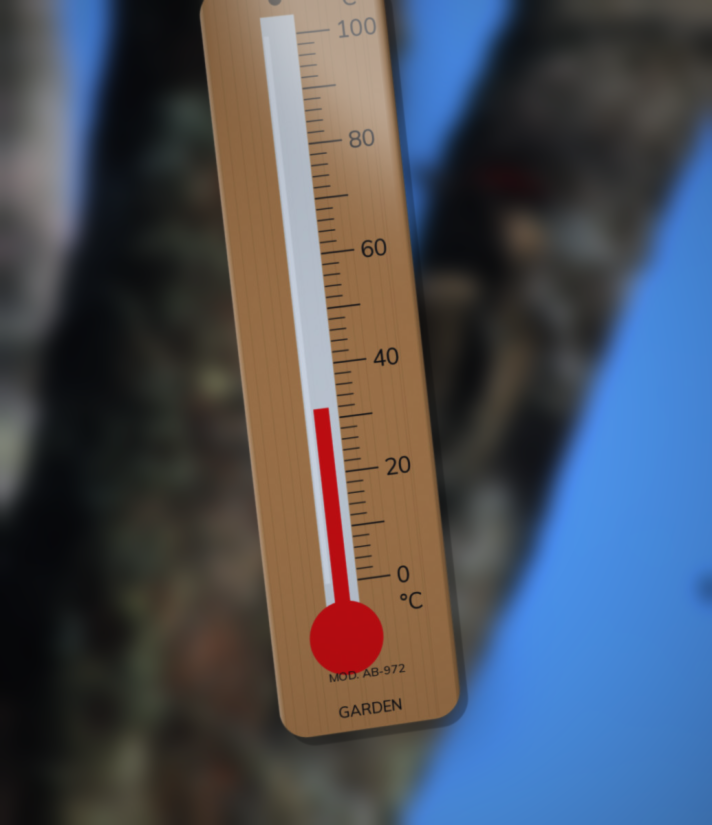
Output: value=32 unit=°C
